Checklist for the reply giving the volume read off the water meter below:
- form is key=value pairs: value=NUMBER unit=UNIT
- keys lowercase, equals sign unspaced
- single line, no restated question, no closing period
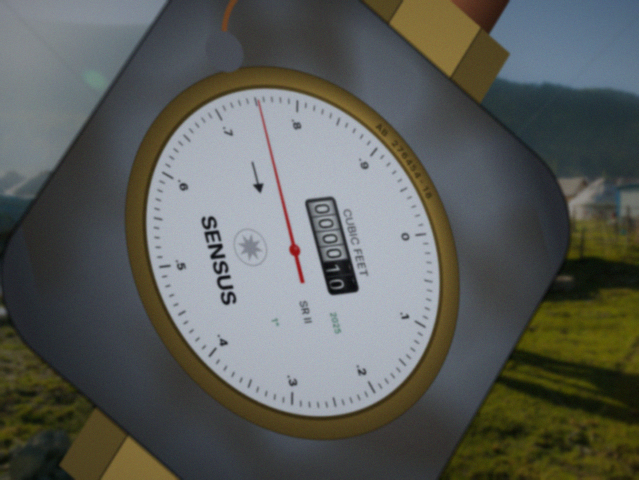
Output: value=9.75 unit=ft³
